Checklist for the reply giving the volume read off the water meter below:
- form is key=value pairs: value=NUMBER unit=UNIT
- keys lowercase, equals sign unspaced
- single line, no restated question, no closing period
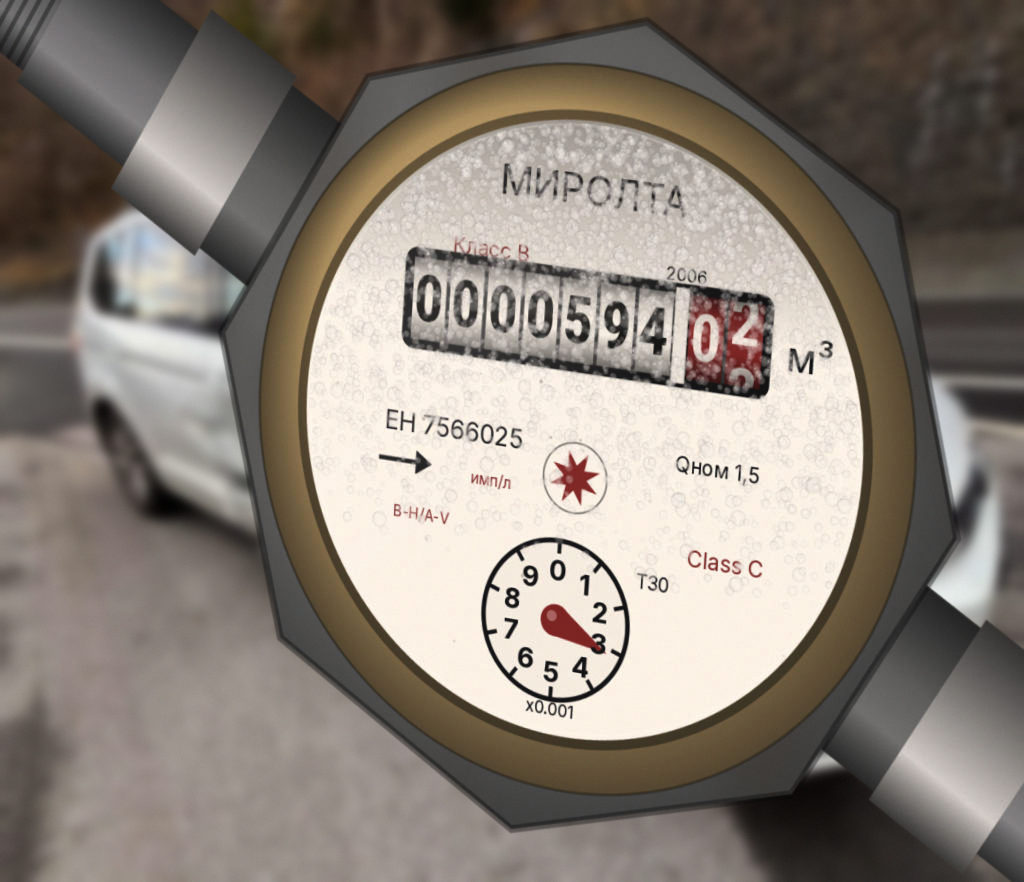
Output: value=594.023 unit=m³
